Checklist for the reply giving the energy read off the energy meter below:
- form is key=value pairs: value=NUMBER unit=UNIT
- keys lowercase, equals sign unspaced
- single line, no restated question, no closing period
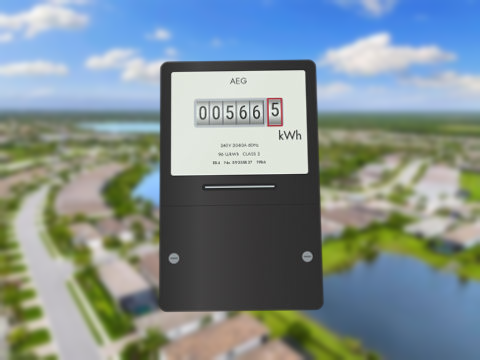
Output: value=566.5 unit=kWh
